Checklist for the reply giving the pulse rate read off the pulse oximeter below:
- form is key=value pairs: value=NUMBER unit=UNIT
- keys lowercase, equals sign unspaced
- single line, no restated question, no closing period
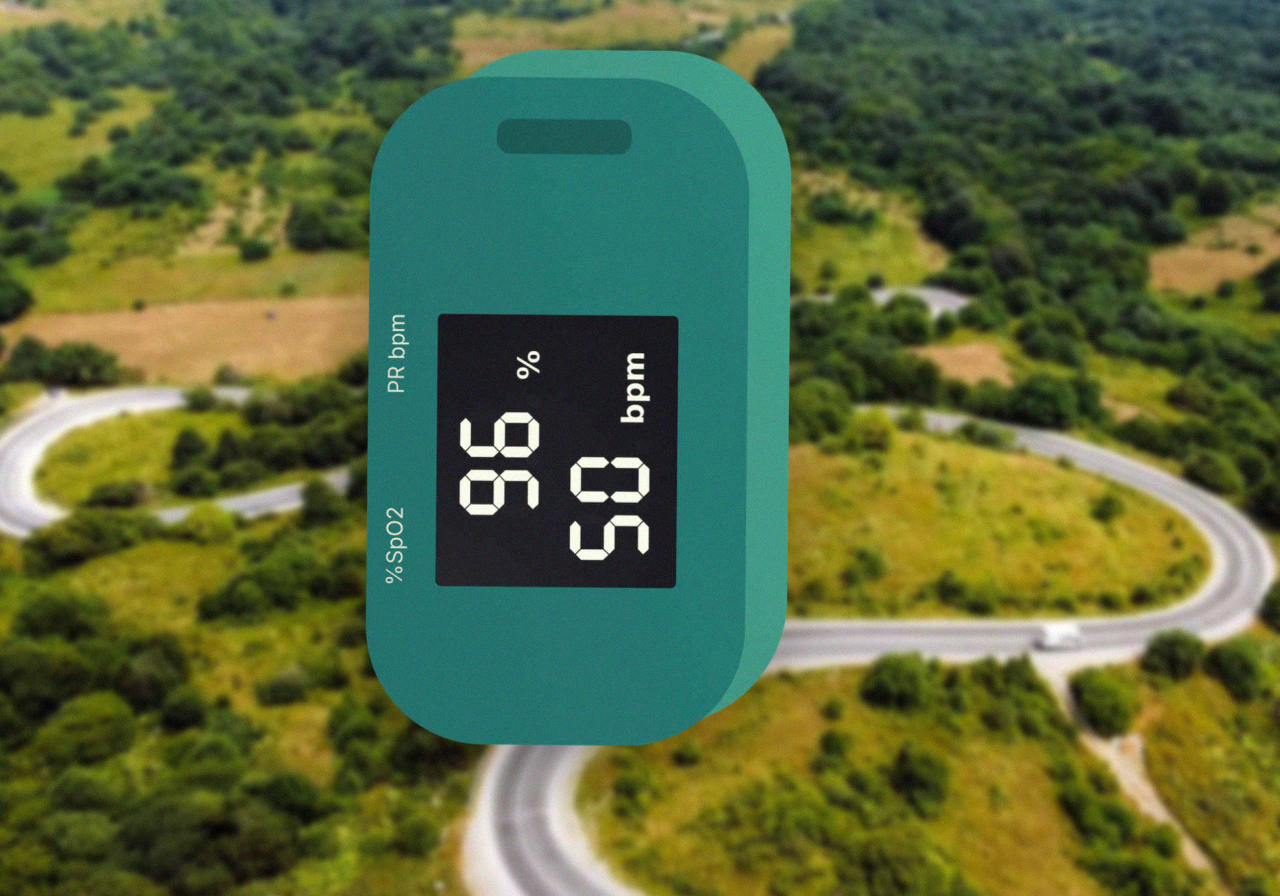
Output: value=50 unit=bpm
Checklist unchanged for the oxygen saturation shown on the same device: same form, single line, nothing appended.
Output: value=96 unit=%
